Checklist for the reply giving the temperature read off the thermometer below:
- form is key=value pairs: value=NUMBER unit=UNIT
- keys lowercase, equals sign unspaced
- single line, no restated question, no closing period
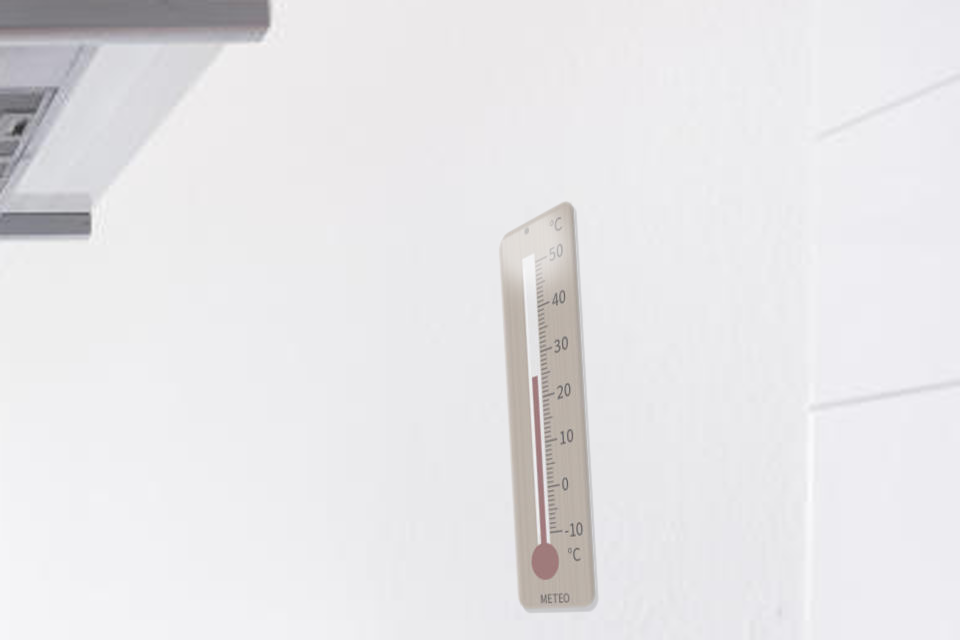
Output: value=25 unit=°C
